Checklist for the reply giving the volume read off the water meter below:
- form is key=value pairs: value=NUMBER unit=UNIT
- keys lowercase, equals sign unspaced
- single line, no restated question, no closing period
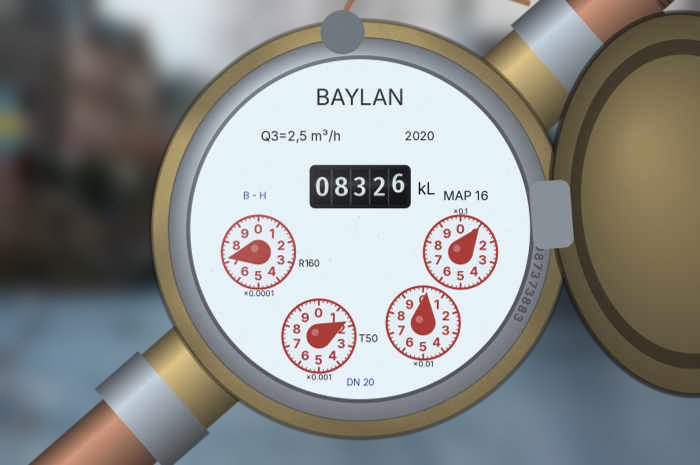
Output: value=8326.1017 unit=kL
